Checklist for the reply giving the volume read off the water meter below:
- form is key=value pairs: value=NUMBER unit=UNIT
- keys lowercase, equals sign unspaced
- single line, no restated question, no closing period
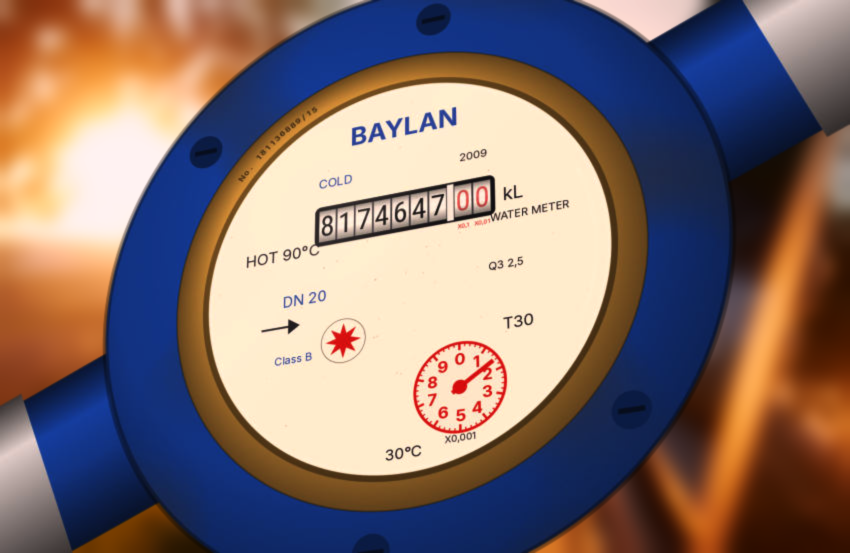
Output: value=8174647.001 unit=kL
